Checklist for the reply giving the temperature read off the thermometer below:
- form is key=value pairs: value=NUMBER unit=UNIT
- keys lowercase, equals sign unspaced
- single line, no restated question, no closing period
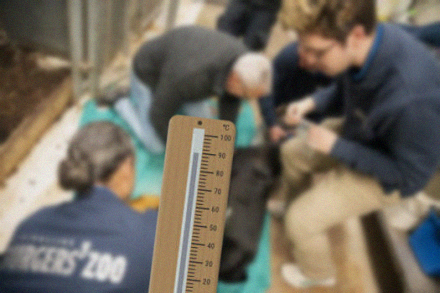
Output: value=90 unit=°C
